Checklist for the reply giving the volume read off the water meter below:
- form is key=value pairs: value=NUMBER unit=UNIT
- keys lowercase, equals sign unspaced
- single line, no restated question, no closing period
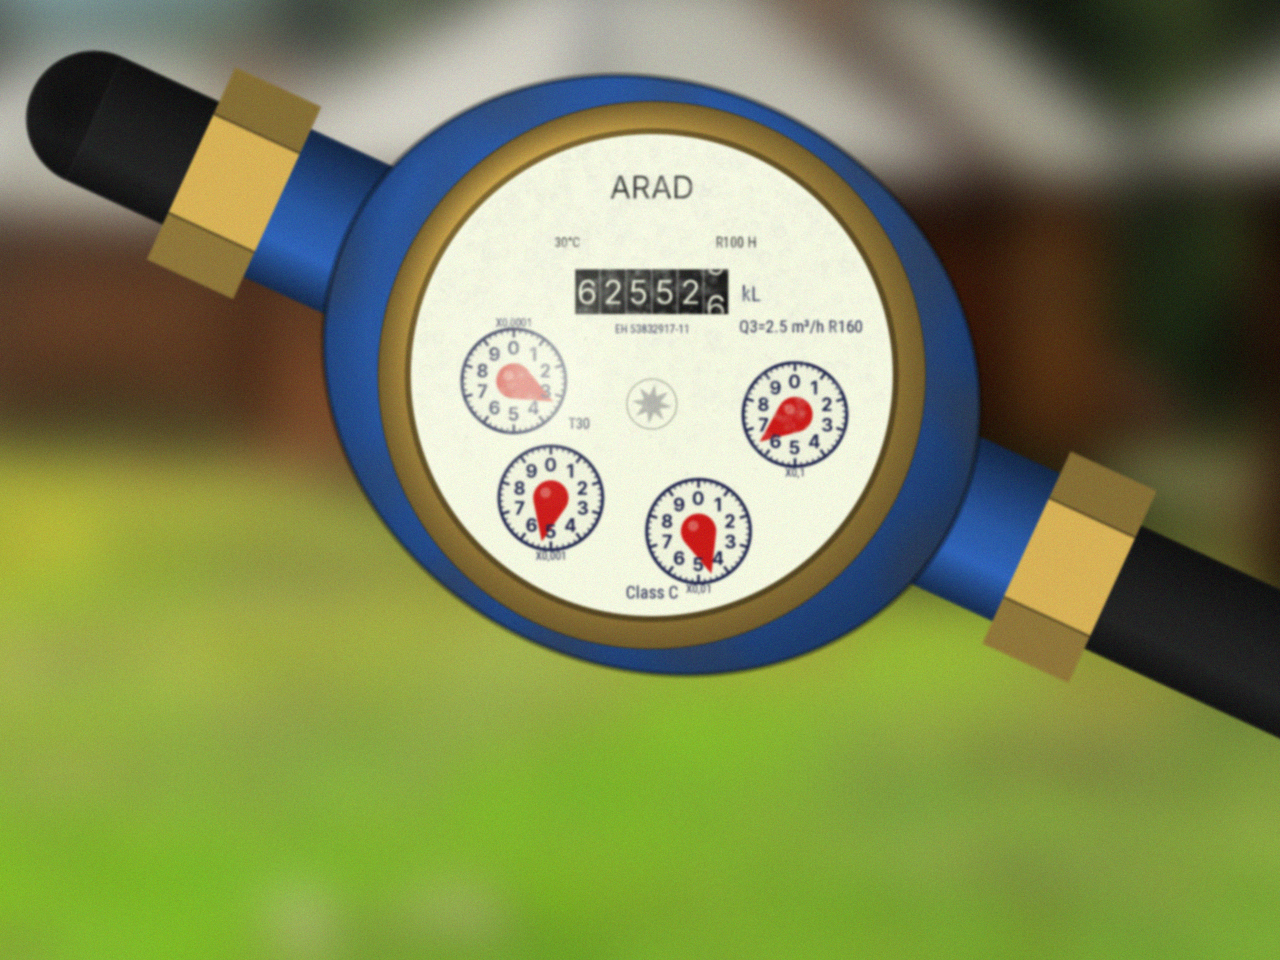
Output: value=625525.6453 unit=kL
